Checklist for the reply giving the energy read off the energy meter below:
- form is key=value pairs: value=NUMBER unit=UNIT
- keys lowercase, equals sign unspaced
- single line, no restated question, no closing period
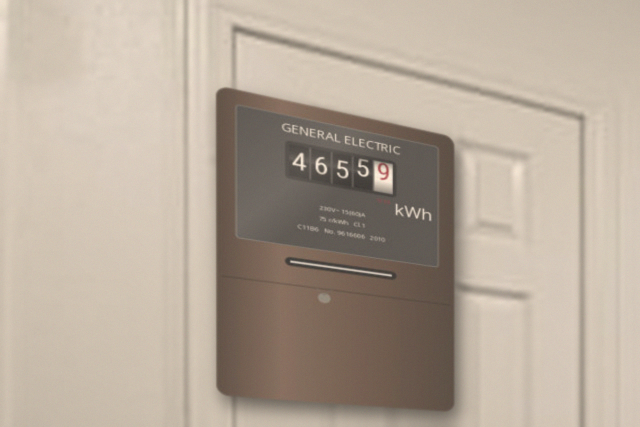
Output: value=4655.9 unit=kWh
